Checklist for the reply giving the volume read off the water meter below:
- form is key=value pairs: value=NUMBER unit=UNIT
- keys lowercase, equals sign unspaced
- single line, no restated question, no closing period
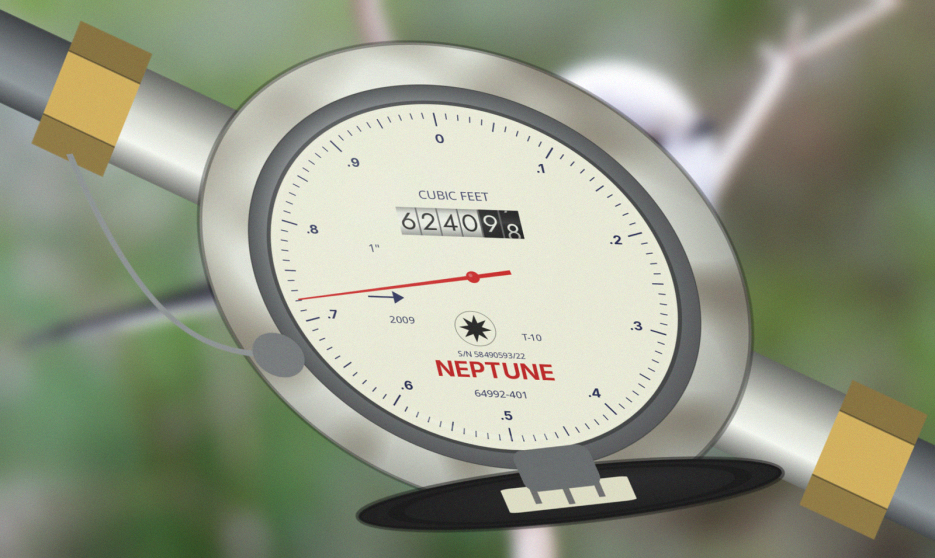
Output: value=624097.72 unit=ft³
